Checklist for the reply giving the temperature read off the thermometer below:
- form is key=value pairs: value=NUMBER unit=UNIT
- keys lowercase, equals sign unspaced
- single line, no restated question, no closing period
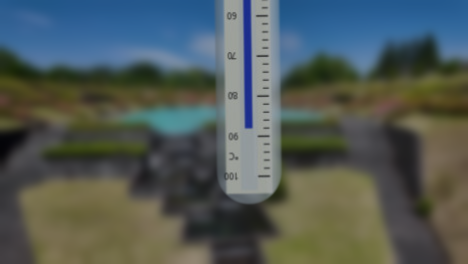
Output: value=88 unit=°C
